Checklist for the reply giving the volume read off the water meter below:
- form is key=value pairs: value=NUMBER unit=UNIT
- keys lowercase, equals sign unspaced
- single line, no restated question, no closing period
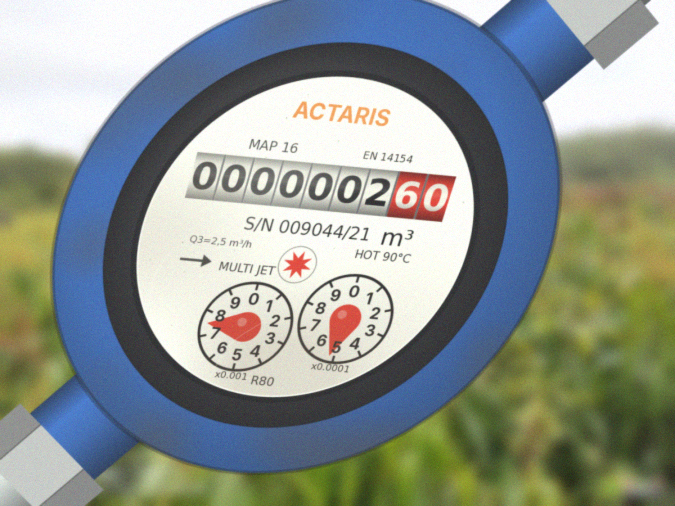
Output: value=2.6075 unit=m³
